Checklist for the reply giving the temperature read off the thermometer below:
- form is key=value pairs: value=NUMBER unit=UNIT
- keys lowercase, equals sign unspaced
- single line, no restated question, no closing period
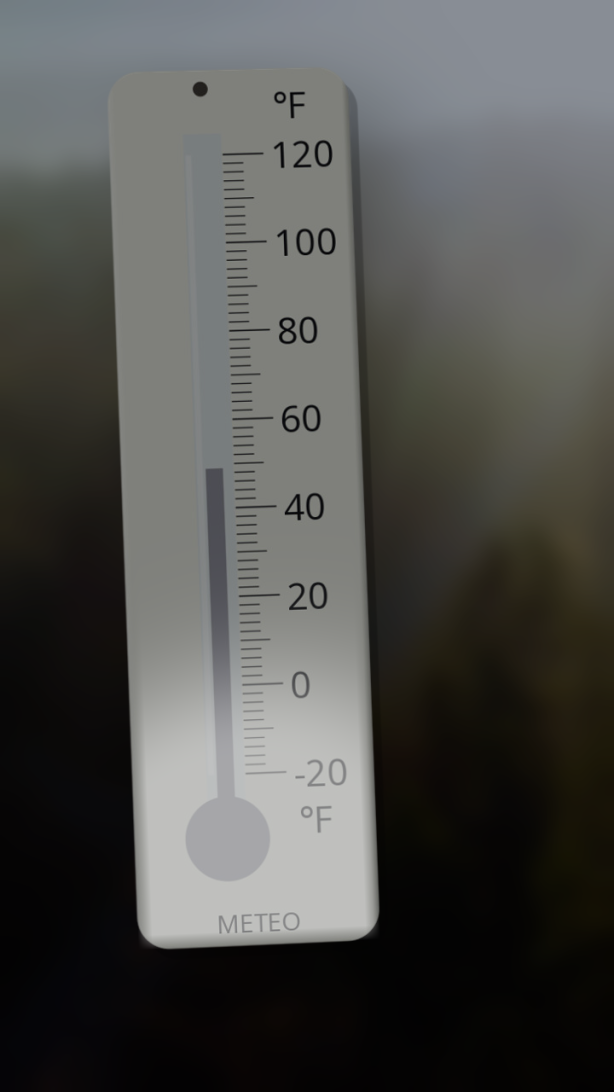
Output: value=49 unit=°F
